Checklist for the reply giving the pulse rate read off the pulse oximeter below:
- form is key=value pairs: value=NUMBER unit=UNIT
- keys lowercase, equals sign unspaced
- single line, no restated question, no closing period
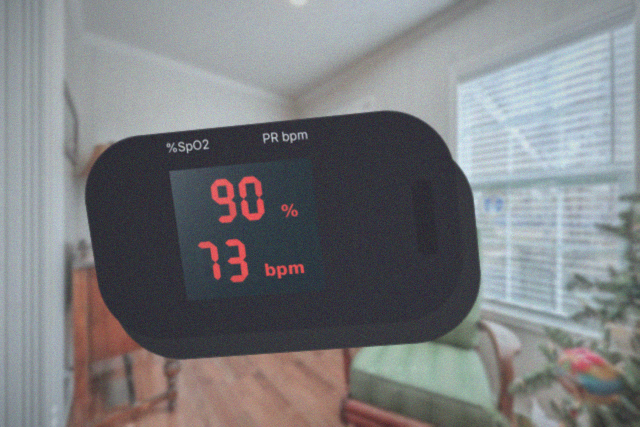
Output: value=73 unit=bpm
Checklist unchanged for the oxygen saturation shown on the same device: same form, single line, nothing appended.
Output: value=90 unit=%
